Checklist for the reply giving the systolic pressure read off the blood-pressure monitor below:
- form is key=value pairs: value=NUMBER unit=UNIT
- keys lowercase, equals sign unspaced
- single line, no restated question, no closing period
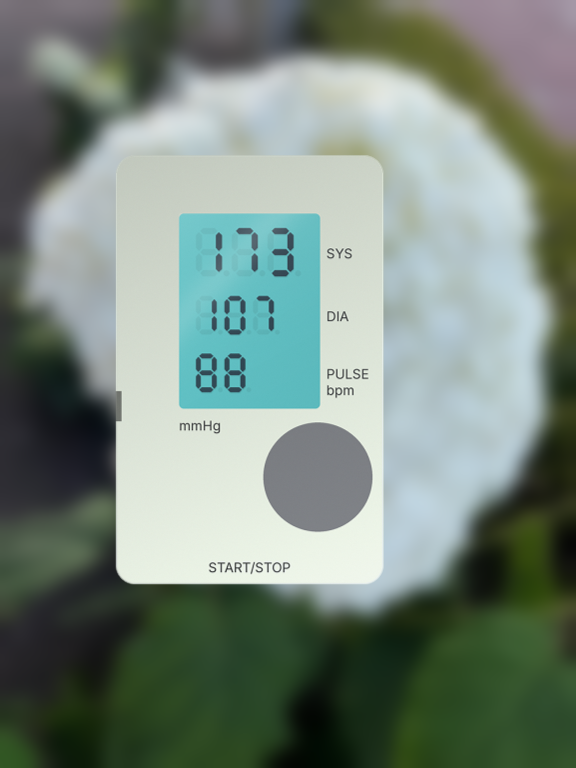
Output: value=173 unit=mmHg
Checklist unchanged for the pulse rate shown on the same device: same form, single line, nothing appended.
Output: value=88 unit=bpm
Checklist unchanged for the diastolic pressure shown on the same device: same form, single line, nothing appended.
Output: value=107 unit=mmHg
